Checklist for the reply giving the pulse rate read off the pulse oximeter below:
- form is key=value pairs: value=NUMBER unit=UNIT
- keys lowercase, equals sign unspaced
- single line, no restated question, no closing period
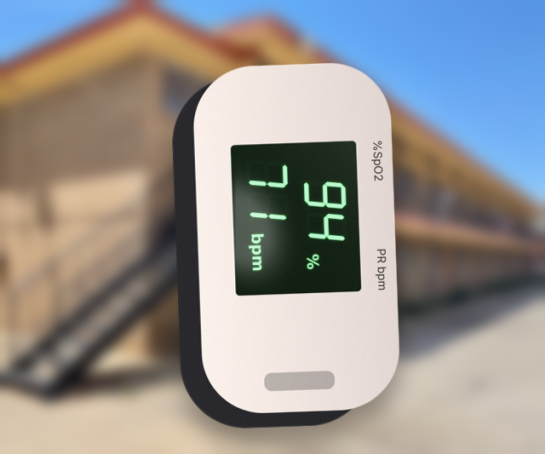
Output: value=71 unit=bpm
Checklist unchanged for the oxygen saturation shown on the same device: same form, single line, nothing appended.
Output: value=94 unit=%
